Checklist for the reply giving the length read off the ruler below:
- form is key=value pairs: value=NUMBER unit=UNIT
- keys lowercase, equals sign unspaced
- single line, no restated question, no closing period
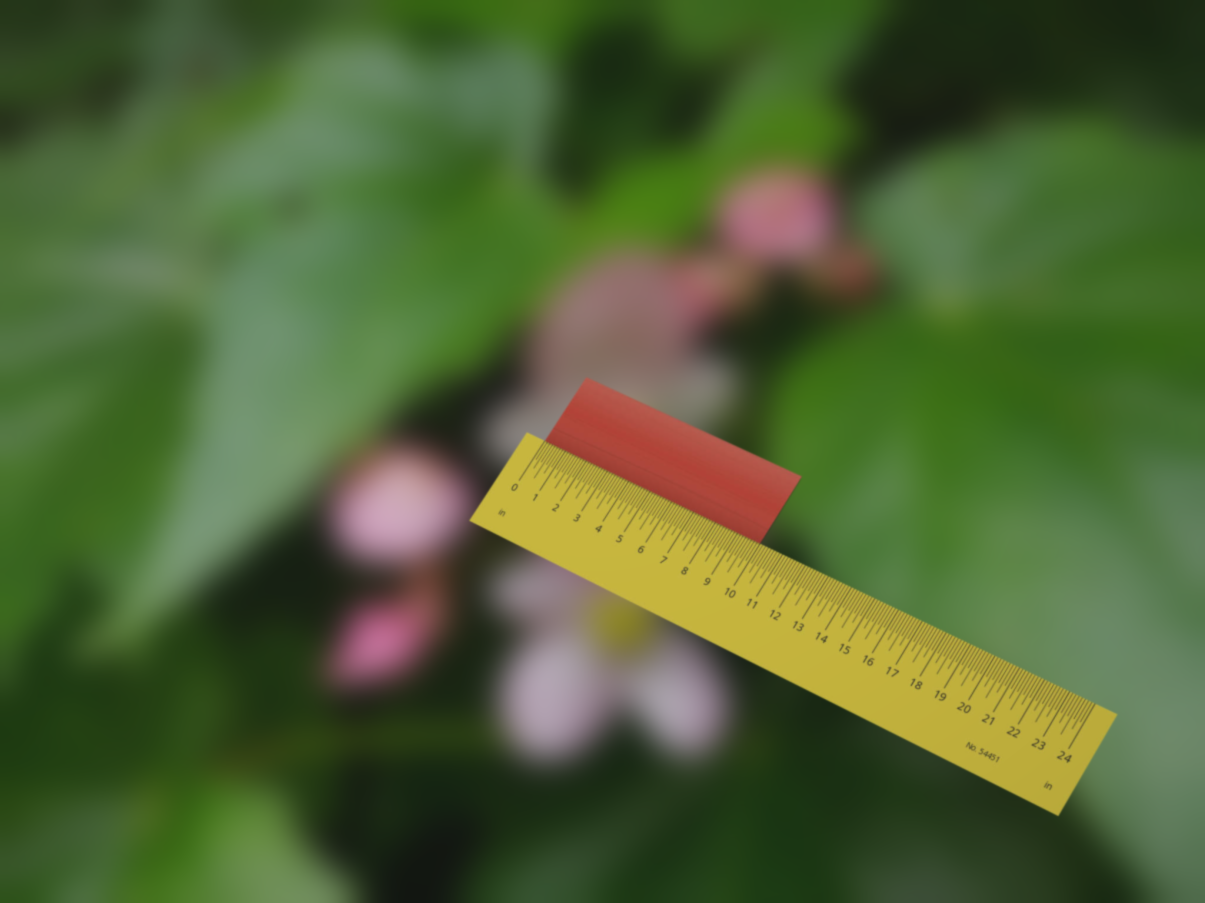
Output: value=10 unit=in
